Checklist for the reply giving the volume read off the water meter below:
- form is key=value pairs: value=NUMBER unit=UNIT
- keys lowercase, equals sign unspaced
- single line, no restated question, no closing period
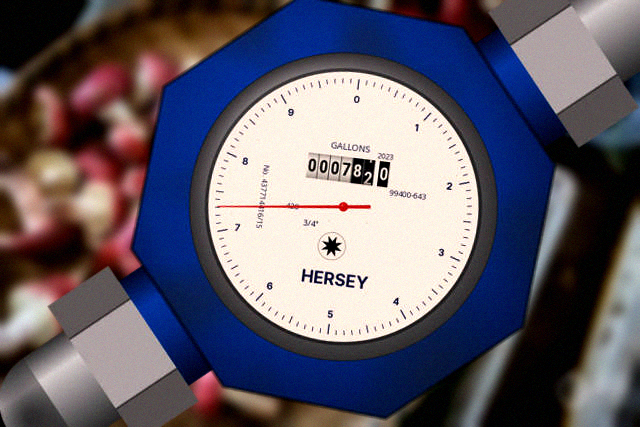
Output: value=7817.3 unit=gal
